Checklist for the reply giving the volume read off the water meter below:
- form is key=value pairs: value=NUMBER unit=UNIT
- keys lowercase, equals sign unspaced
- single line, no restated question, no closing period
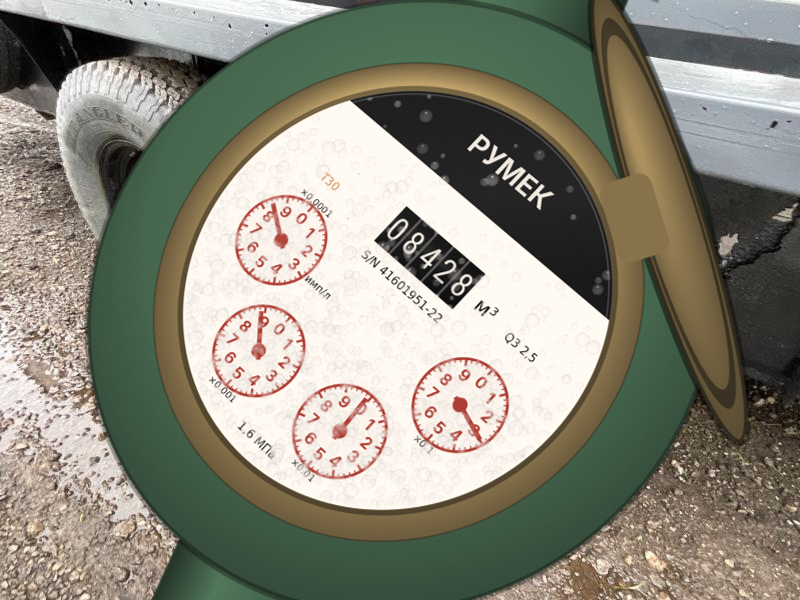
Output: value=8428.2988 unit=m³
